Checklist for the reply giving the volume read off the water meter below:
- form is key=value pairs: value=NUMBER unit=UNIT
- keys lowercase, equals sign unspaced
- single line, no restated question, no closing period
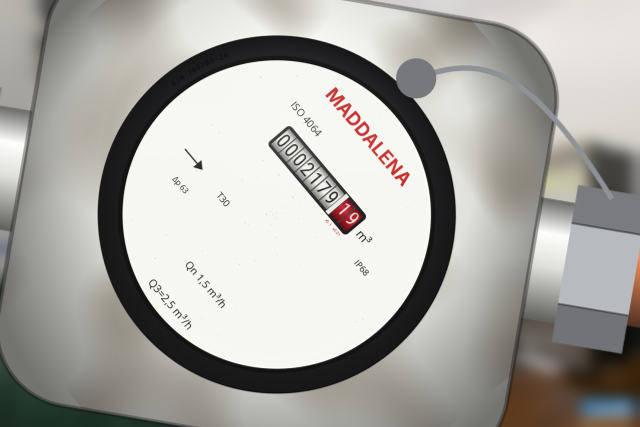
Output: value=2179.19 unit=m³
